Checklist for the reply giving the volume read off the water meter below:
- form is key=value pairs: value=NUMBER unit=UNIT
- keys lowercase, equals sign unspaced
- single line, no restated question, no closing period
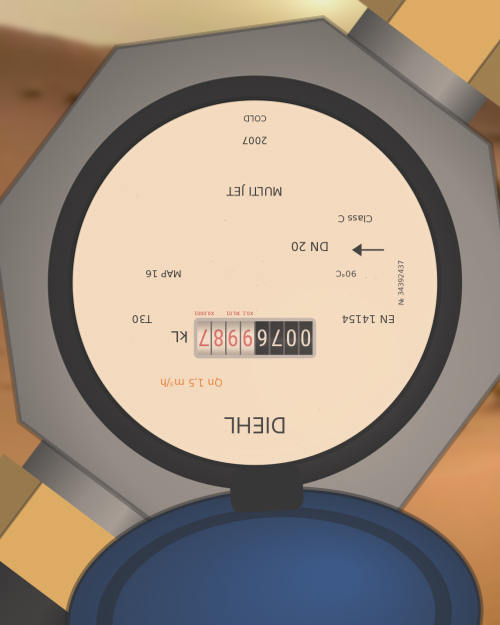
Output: value=76.9987 unit=kL
